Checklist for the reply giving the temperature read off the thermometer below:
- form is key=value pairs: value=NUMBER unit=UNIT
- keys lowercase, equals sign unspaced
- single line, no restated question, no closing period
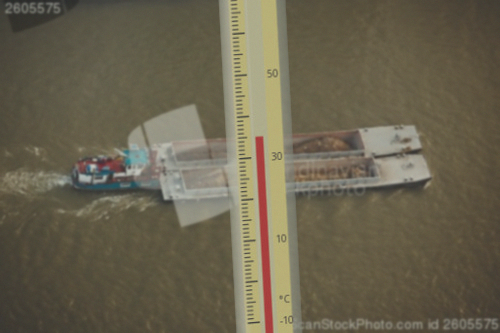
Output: value=35 unit=°C
